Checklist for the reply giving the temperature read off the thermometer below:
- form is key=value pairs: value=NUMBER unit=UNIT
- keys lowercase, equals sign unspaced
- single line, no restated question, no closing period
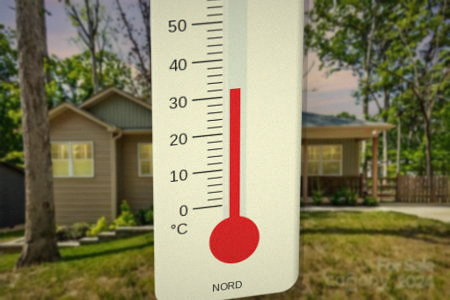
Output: value=32 unit=°C
